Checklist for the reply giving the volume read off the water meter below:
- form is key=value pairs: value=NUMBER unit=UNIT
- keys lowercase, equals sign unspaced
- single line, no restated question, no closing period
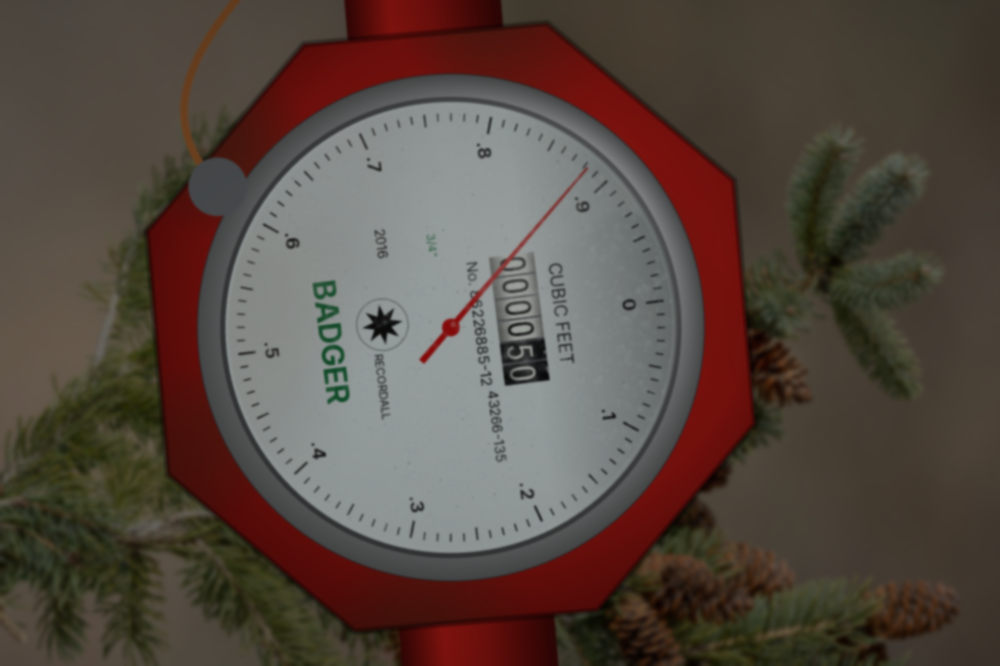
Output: value=49.88 unit=ft³
